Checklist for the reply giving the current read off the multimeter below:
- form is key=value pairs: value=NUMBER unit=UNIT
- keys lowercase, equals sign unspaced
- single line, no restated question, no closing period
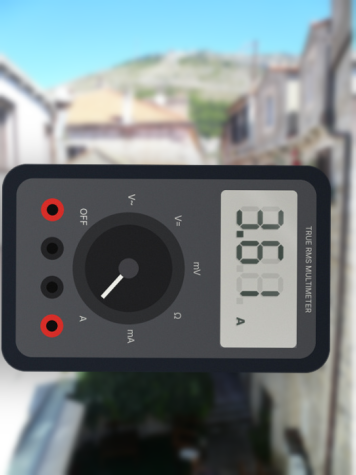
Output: value=3.61 unit=A
